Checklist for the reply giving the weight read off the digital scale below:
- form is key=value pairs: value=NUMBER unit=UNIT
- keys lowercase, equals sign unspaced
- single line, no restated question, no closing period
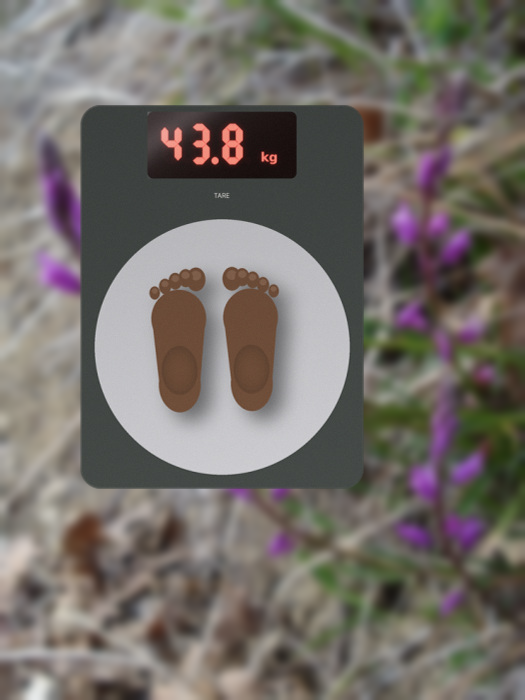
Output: value=43.8 unit=kg
